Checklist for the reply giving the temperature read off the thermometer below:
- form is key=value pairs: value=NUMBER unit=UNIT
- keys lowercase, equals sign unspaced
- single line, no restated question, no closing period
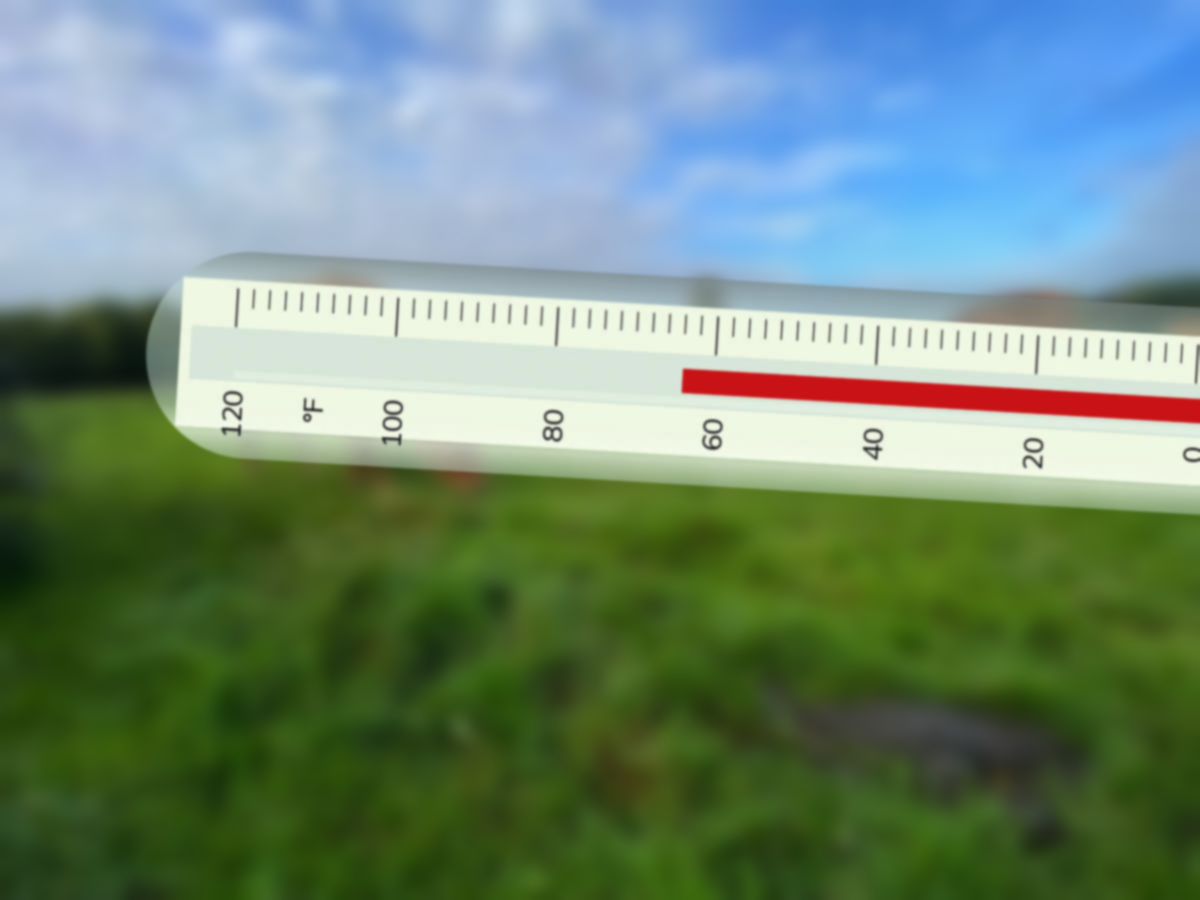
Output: value=64 unit=°F
